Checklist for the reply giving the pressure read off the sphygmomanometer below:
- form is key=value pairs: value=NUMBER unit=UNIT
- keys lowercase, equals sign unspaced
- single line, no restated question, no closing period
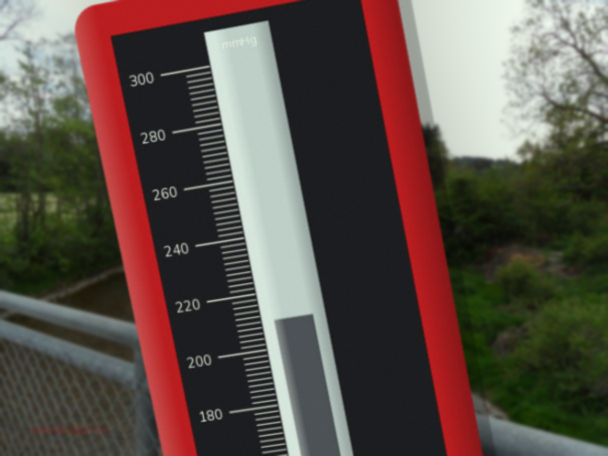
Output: value=210 unit=mmHg
